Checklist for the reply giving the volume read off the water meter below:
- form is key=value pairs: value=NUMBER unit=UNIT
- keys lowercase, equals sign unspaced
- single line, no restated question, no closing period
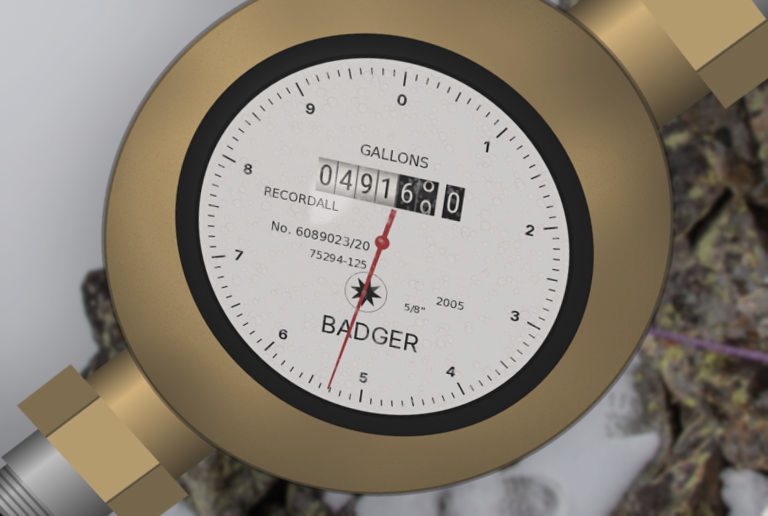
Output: value=491685.3 unit=gal
